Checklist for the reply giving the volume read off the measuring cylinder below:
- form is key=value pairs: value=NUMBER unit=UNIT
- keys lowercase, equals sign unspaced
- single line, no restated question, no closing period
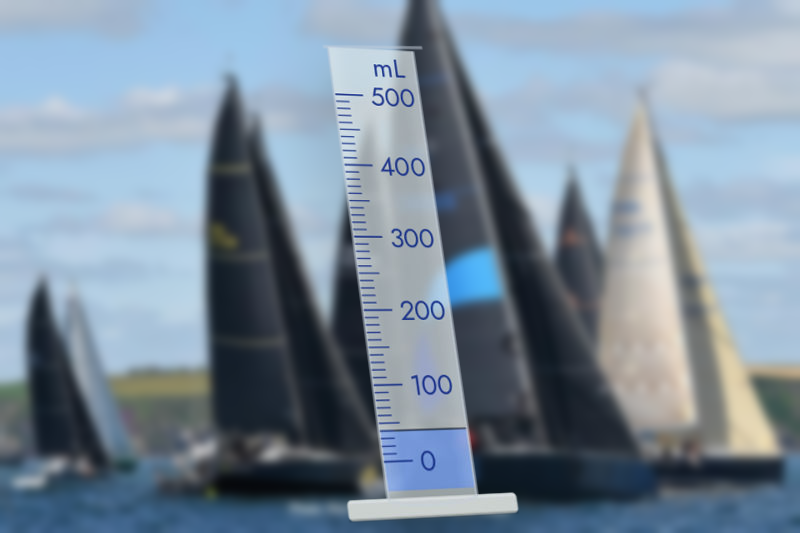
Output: value=40 unit=mL
